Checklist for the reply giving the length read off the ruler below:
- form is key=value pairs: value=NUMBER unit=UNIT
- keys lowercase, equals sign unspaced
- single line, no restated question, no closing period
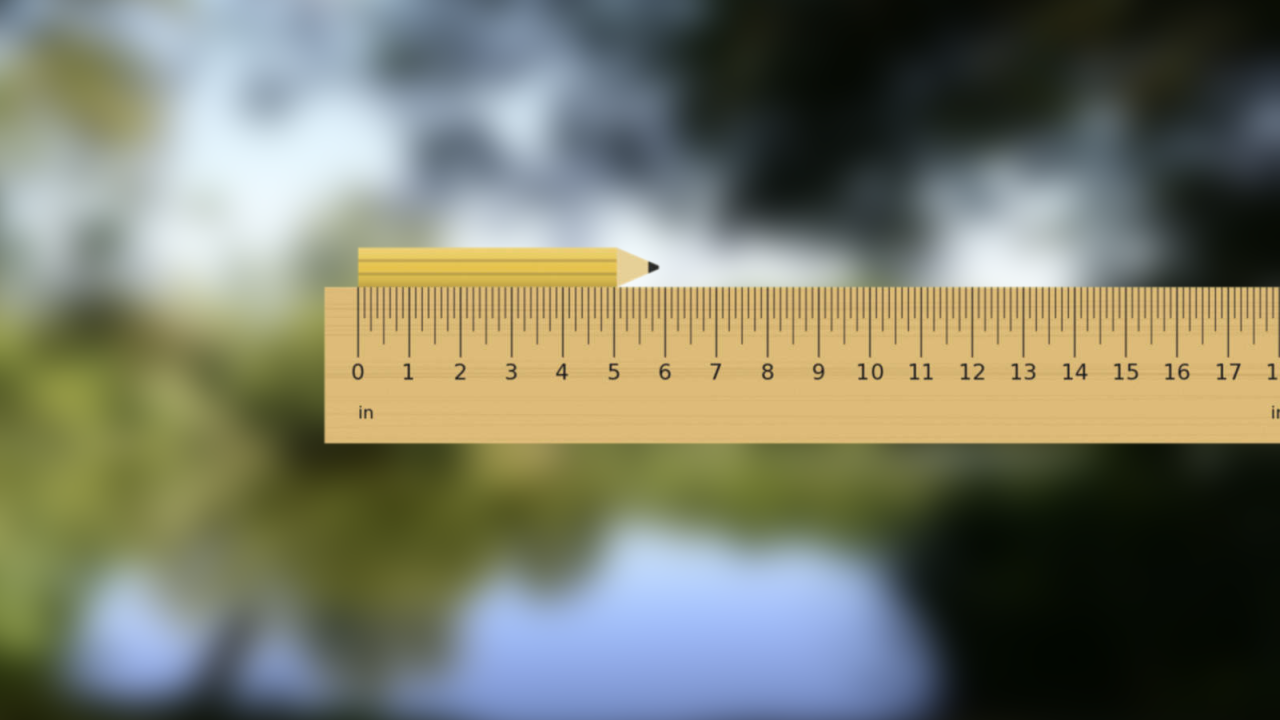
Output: value=5.875 unit=in
